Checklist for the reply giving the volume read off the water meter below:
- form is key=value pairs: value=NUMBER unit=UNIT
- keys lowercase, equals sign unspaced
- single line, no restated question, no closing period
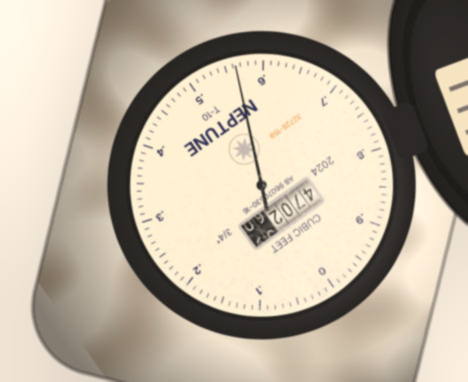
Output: value=470259.56 unit=ft³
